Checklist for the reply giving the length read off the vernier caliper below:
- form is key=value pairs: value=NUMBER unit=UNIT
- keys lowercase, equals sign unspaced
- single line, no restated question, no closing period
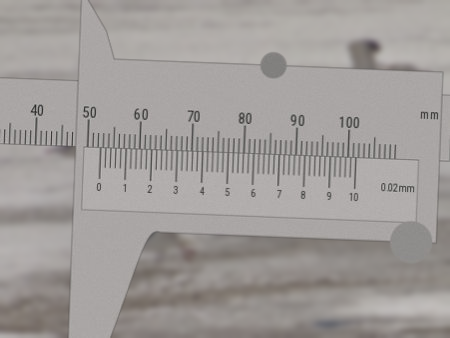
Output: value=52.5 unit=mm
